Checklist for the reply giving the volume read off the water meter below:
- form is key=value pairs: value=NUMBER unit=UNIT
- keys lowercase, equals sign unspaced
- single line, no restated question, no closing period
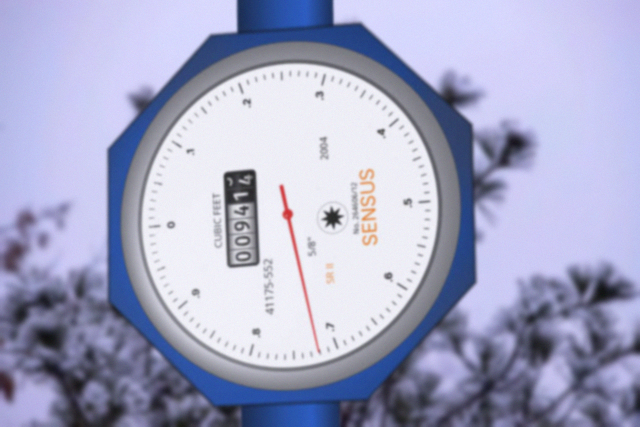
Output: value=9413.72 unit=ft³
